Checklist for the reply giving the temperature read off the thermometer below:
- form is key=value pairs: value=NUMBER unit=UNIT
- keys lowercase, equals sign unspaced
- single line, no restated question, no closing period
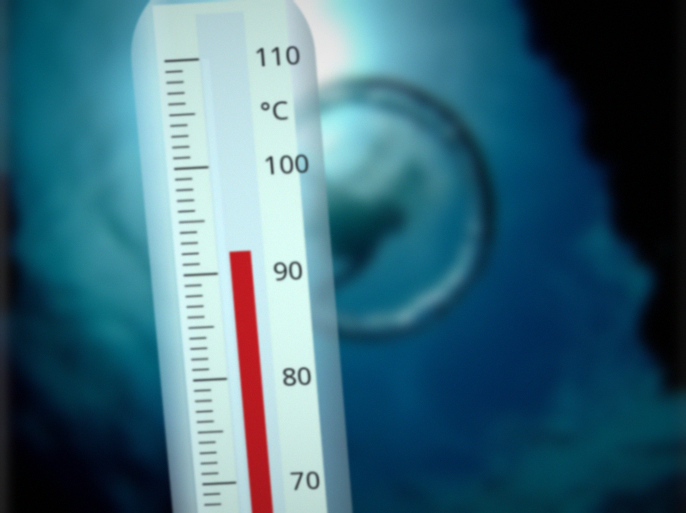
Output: value=92 unit=°C
